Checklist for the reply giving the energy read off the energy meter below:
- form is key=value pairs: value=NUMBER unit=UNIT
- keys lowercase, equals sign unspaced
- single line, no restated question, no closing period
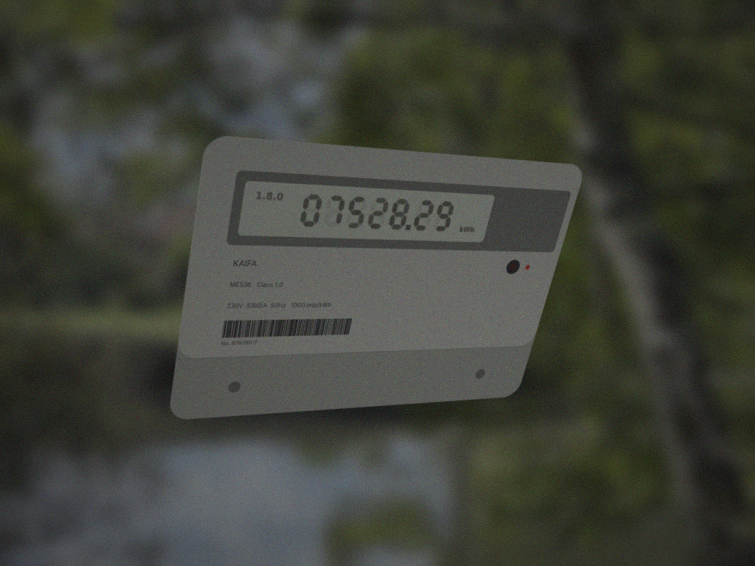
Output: value=7528.29 unit=kWh
